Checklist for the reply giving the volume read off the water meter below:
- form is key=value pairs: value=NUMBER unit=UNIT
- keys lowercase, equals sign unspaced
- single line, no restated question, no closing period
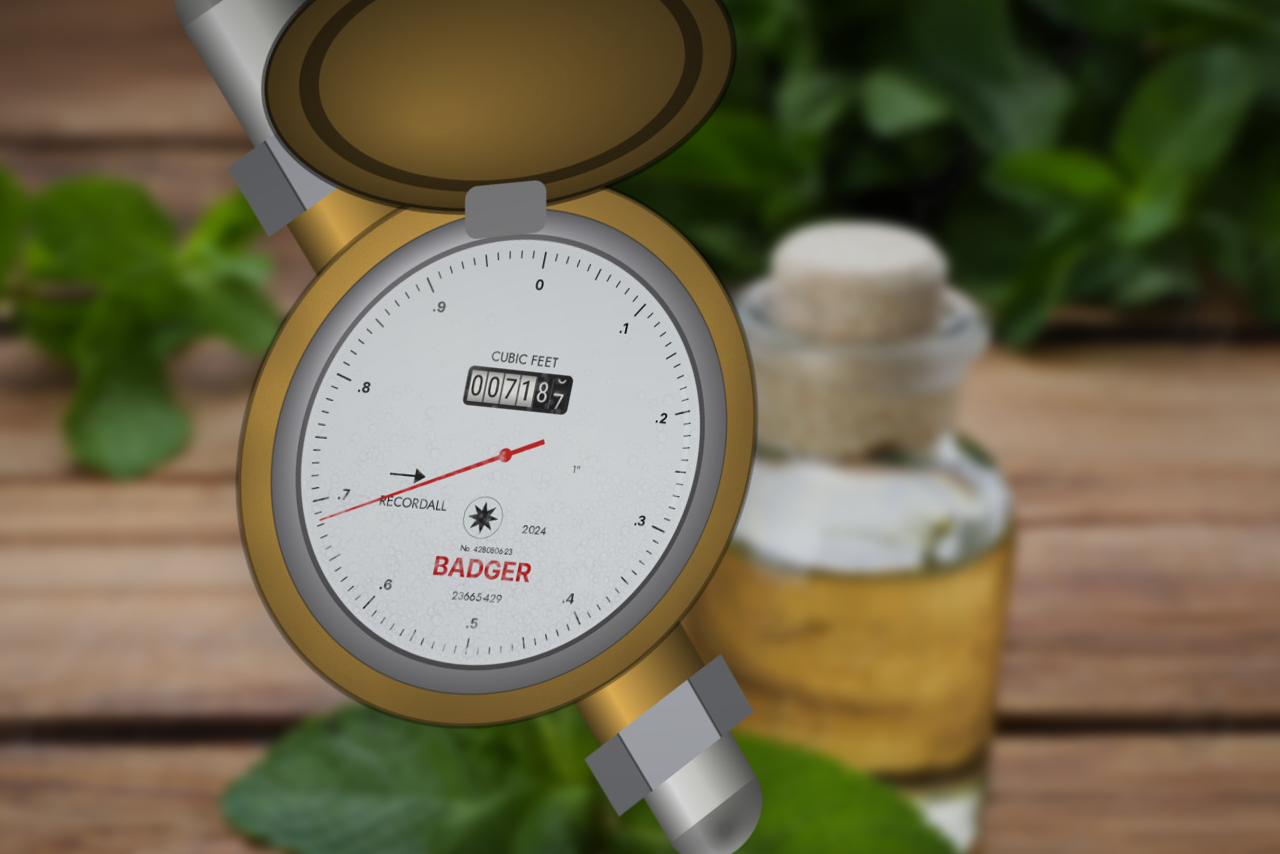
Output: value=7186.68 unit=ft³
